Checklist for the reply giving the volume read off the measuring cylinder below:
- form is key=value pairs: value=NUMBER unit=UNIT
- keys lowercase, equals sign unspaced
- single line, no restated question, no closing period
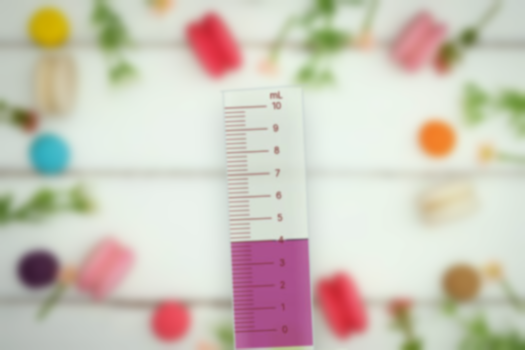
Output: value=4 unit=mL
